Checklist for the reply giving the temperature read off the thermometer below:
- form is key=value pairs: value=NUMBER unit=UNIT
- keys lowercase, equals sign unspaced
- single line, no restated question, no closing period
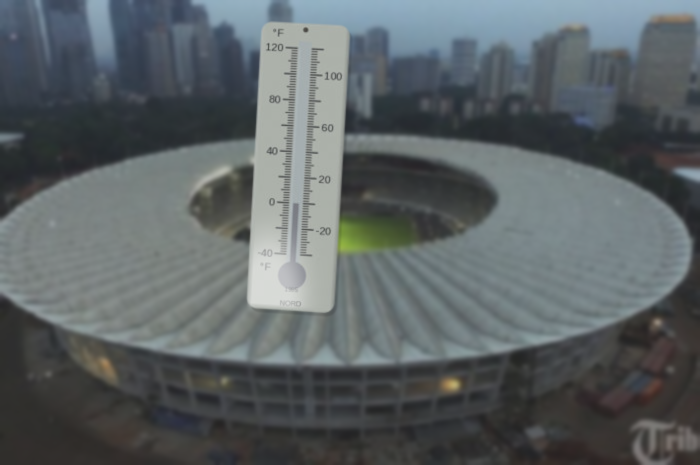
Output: value=0 unit=°F
